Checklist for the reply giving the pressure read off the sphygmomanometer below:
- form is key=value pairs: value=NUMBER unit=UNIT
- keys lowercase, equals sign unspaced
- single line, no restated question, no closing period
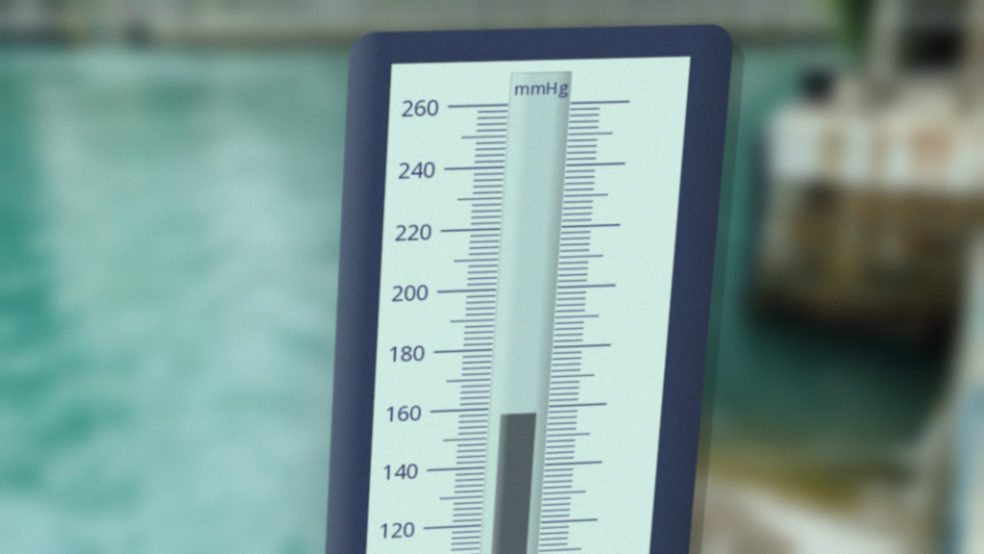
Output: value=158 unit=mmHg
